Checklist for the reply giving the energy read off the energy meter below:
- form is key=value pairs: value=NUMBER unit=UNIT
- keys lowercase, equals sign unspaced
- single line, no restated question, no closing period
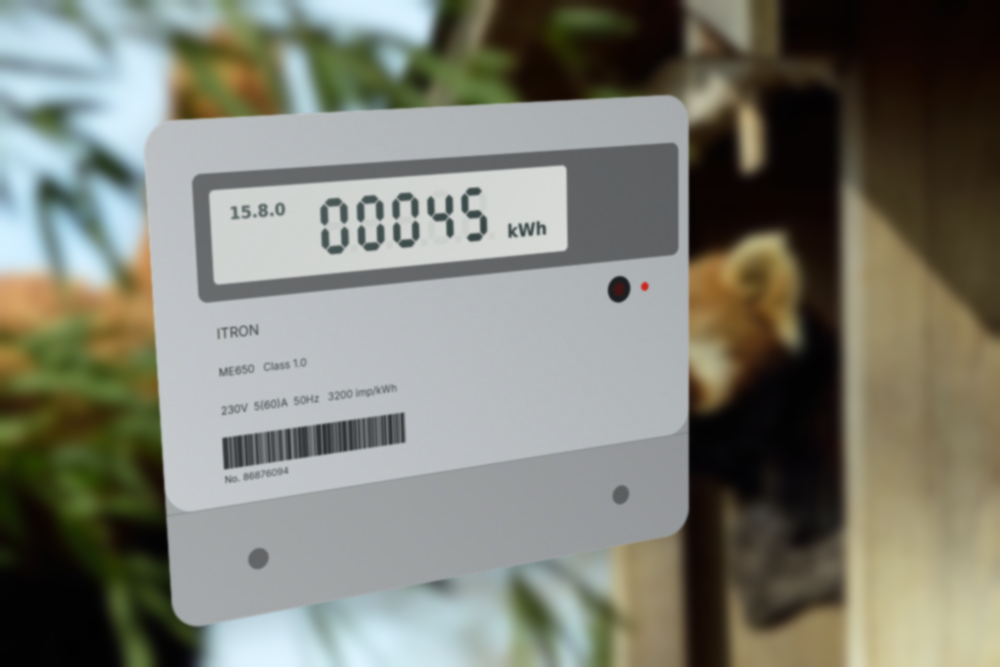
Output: value=45 unit=kWh
